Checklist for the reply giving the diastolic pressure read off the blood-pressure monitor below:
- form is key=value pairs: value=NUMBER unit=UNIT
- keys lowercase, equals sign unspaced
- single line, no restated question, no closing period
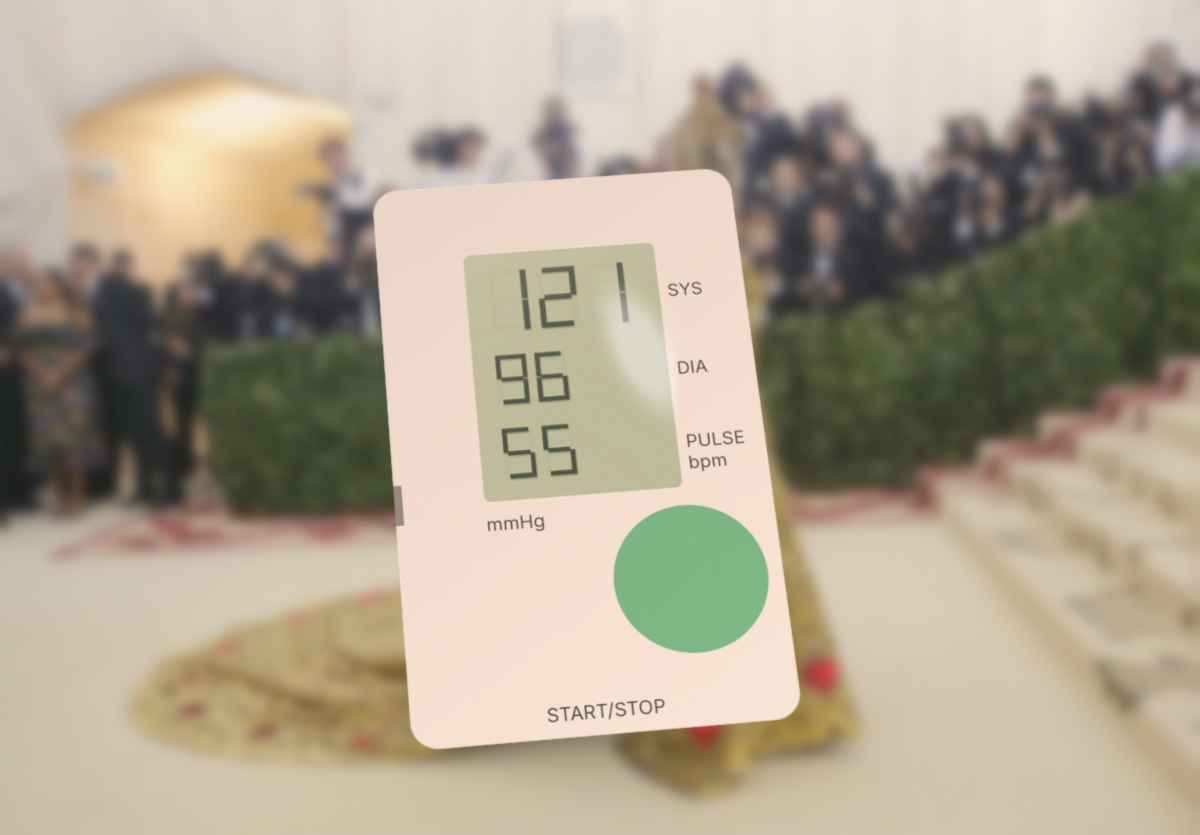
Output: value=96 unit=mmHg
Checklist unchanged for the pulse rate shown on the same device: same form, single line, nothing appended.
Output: value=55 unit=bpm
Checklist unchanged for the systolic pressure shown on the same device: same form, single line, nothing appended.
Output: value=121 unit=mmHg
